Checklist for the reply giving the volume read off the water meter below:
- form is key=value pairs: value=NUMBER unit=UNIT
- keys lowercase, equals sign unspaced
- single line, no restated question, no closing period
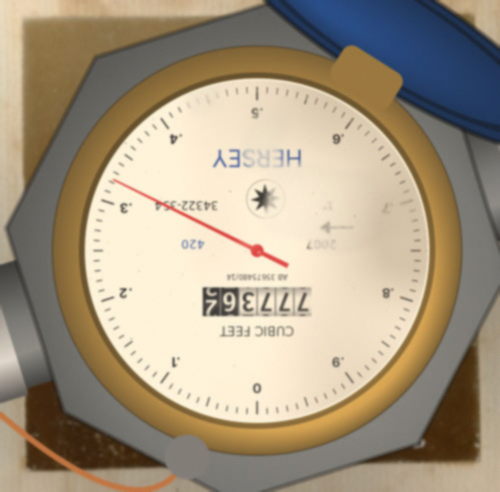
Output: value=777362.32 unit=ft³
